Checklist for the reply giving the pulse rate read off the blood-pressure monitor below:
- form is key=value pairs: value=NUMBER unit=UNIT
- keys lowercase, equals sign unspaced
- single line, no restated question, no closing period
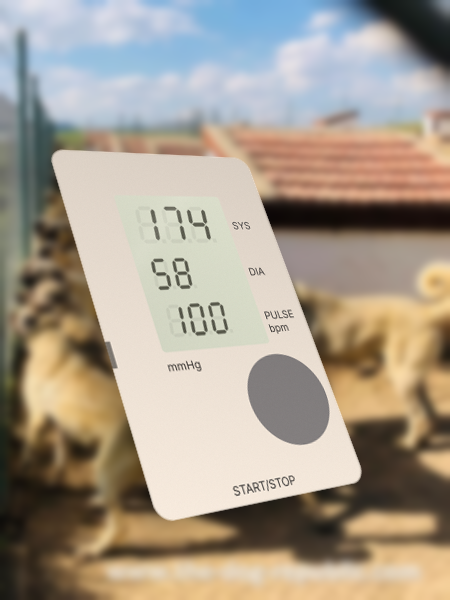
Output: value=100 unit=bpm
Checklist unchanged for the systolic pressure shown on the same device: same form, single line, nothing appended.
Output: value=174 unit=mmHg
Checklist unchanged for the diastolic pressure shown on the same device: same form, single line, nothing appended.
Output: value=58 unit=mmHg
